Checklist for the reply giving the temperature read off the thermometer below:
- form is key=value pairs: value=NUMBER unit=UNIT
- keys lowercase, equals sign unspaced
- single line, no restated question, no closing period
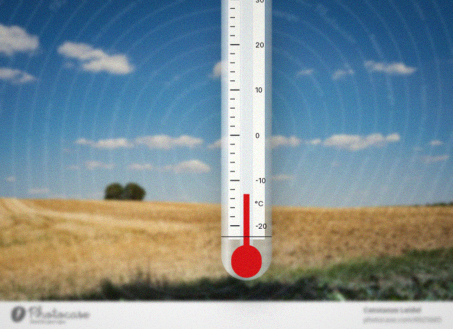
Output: value=-13 unit=°C
